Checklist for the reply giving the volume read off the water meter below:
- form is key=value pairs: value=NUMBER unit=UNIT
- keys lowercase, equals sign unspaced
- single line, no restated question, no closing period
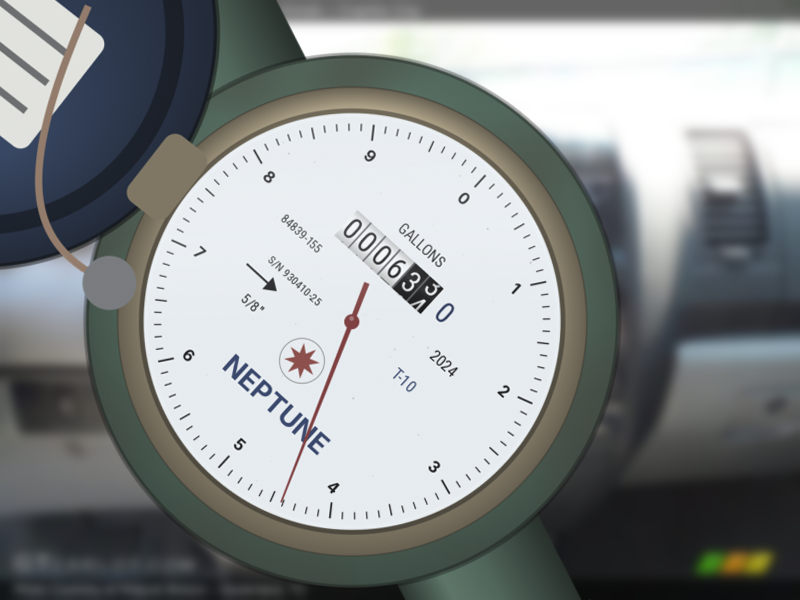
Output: value=6334.4 unit=gal
